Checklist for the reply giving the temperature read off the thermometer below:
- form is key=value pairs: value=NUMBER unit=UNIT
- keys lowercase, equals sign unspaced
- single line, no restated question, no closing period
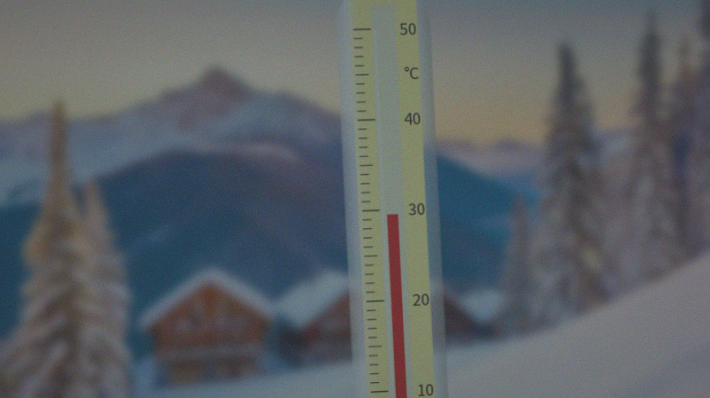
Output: value=29.5 unit=°C
